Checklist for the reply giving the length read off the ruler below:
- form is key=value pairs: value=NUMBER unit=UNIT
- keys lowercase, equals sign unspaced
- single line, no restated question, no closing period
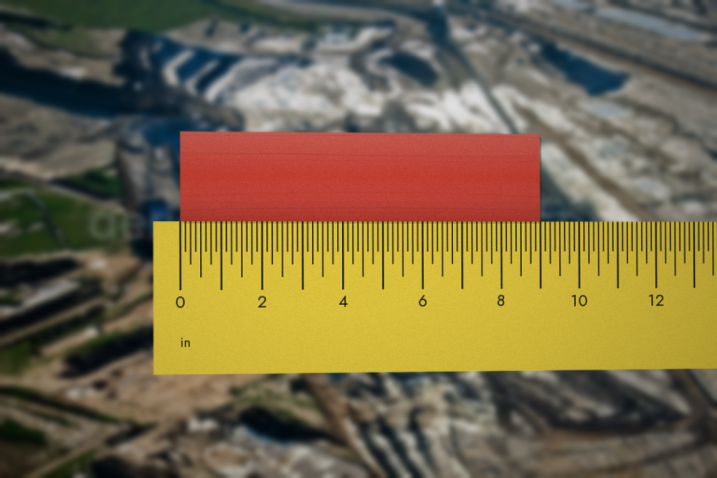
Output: value=9 unit=in
